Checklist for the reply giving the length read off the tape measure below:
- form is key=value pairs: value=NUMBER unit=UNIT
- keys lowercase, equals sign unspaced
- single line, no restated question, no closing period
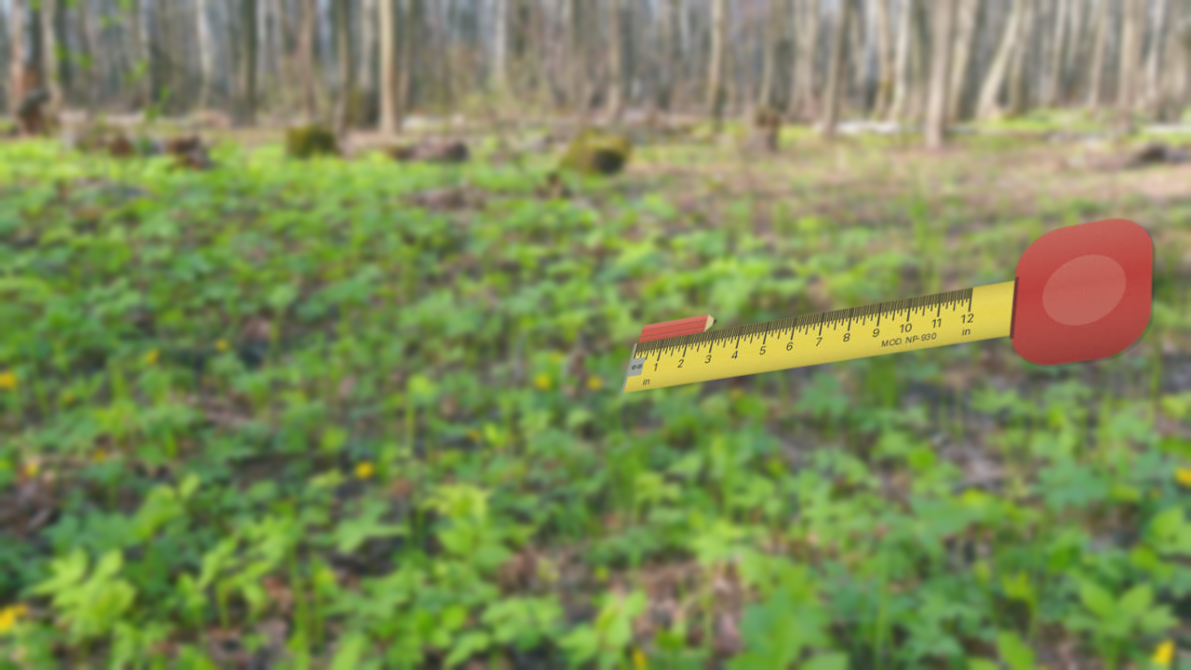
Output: value=3 unit=in
